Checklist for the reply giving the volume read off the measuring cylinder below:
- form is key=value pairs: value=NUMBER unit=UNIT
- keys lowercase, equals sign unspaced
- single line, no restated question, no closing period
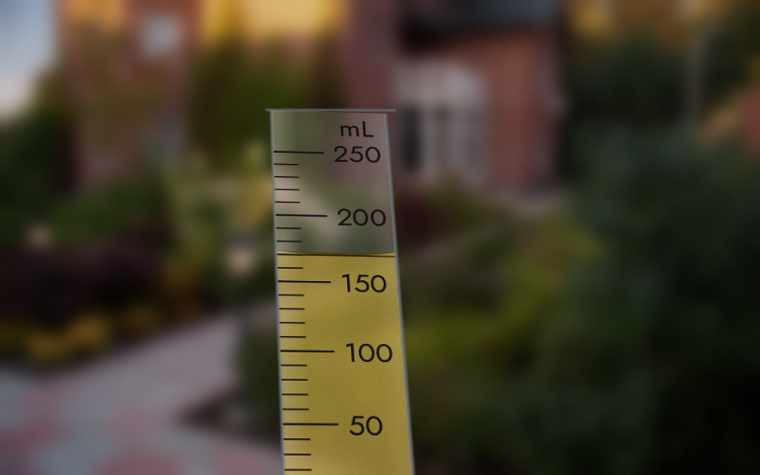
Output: value=170 unit=mL
